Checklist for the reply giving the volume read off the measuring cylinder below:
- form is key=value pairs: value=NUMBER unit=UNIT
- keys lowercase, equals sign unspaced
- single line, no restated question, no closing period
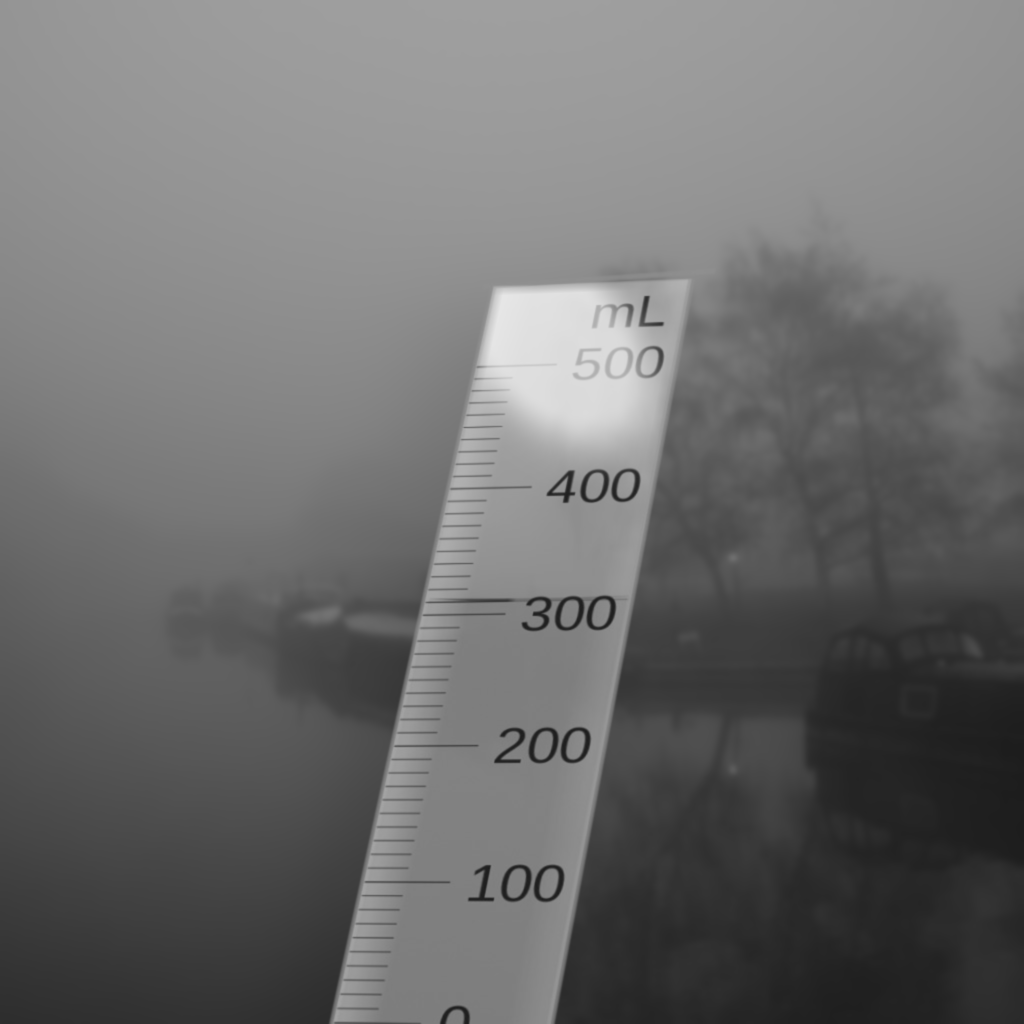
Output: value=310 unit=mL
